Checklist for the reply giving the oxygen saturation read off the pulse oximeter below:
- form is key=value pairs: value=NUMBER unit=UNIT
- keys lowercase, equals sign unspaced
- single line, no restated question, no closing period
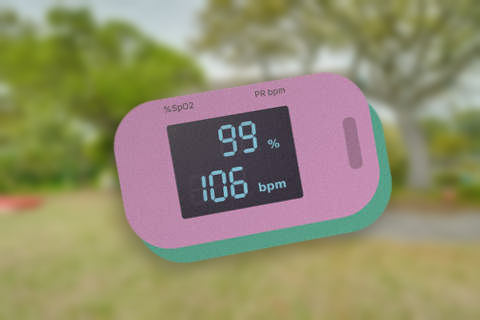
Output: value=99 unit=%
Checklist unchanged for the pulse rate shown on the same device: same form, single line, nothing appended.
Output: value=106 unit=bpm
